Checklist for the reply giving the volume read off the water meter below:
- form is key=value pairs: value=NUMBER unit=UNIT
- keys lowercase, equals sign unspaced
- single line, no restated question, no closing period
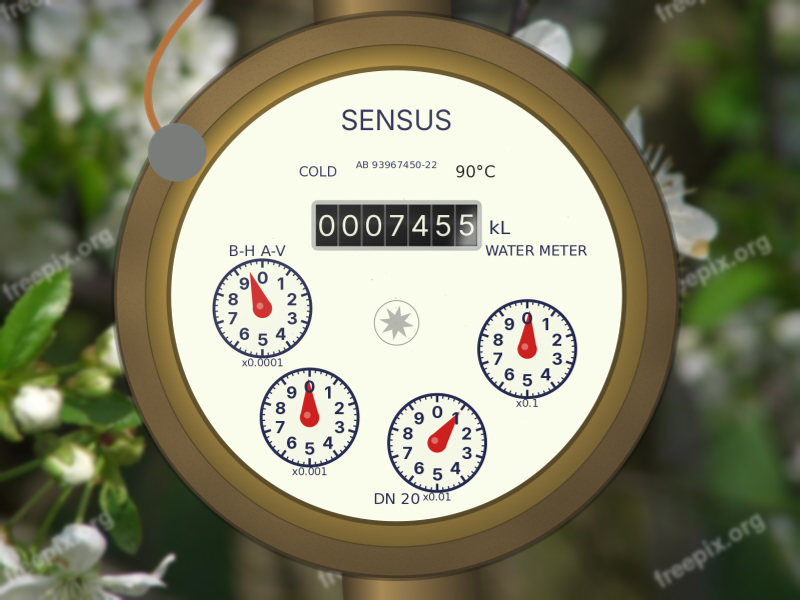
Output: value=7455.0099 unit=kL
